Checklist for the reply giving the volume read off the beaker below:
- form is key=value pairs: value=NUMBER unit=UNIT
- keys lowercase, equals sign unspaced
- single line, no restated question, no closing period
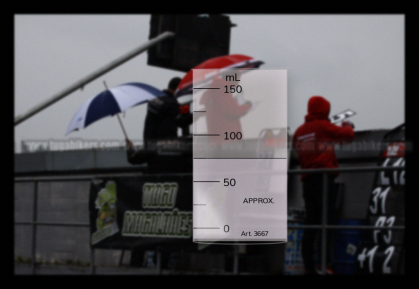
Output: value=75 unit=mL
